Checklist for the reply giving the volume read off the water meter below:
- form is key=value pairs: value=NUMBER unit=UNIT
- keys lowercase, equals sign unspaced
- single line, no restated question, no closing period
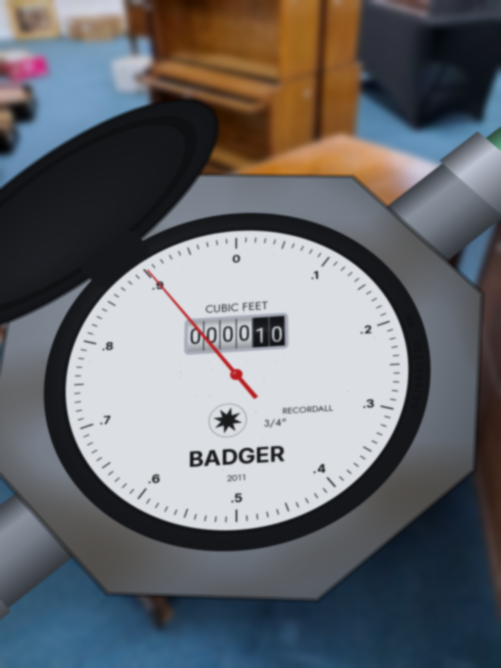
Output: value=9.90 unit=ft³
